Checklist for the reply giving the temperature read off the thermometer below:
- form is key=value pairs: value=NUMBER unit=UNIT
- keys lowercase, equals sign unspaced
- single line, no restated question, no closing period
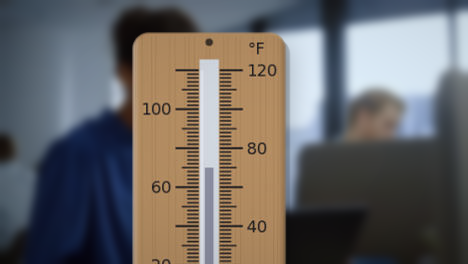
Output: value=70 unit=°F
